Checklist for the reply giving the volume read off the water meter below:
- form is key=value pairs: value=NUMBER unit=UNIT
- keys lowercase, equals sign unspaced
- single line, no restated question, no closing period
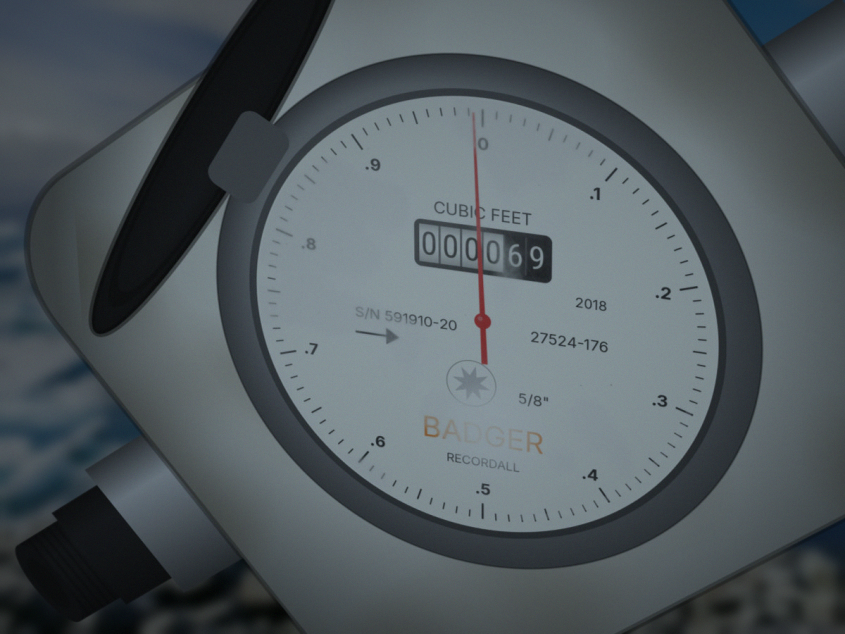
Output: value=68.99 unit=ft³
